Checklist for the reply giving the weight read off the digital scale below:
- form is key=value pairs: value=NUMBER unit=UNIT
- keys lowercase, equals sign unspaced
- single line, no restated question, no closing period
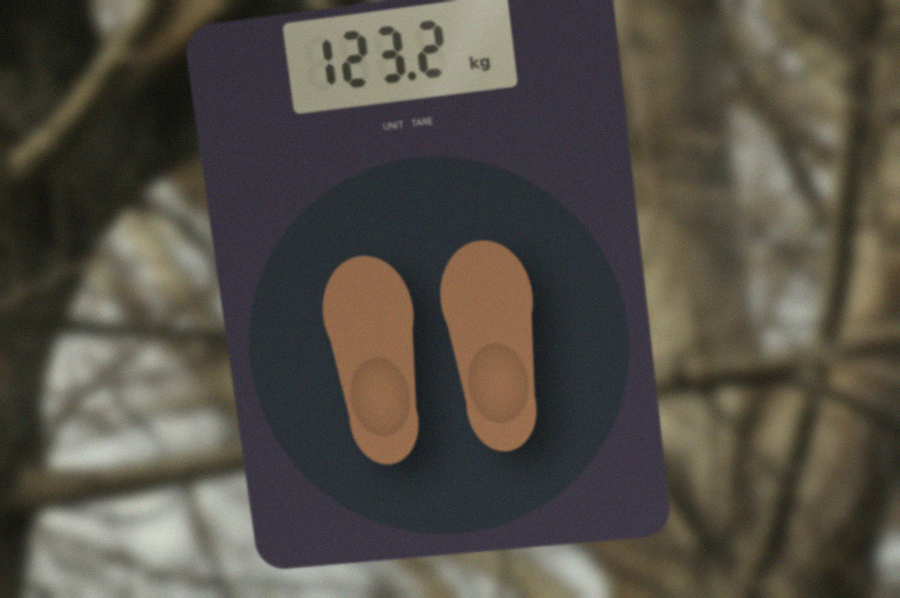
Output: value=123.2 unit=kg
